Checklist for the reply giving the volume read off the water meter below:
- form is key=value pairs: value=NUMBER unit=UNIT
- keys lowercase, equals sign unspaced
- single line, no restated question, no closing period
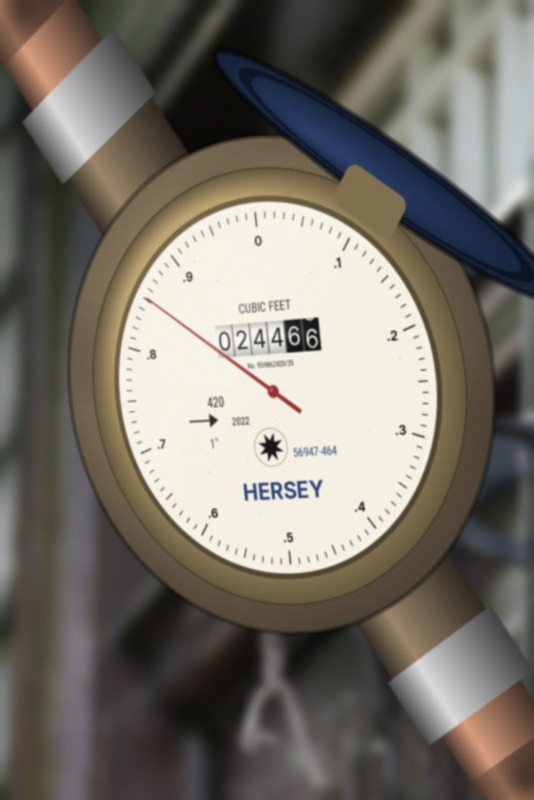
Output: value=24465.85 unit=ft³
